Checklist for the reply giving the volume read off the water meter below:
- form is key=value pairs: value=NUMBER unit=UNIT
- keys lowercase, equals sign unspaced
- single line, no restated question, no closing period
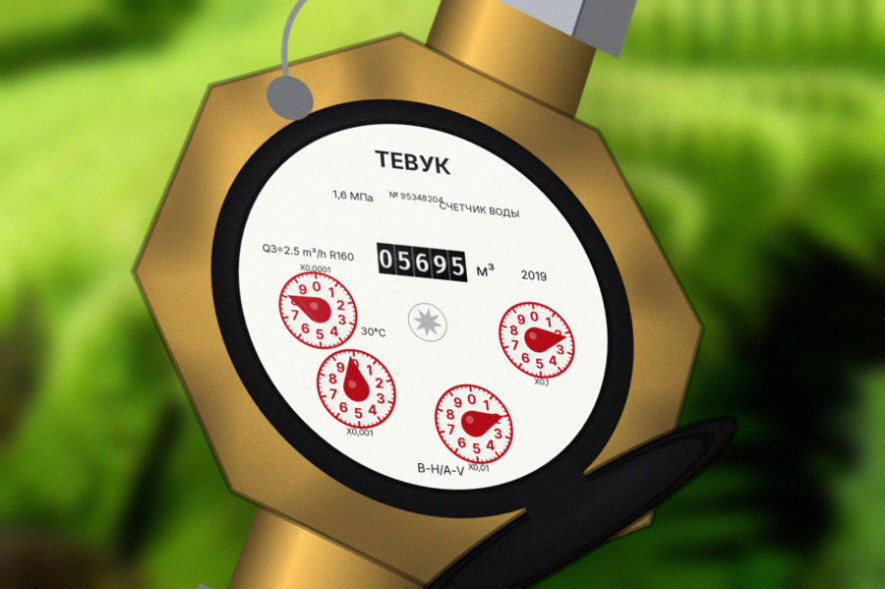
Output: value=5695.2198 unit=m³
